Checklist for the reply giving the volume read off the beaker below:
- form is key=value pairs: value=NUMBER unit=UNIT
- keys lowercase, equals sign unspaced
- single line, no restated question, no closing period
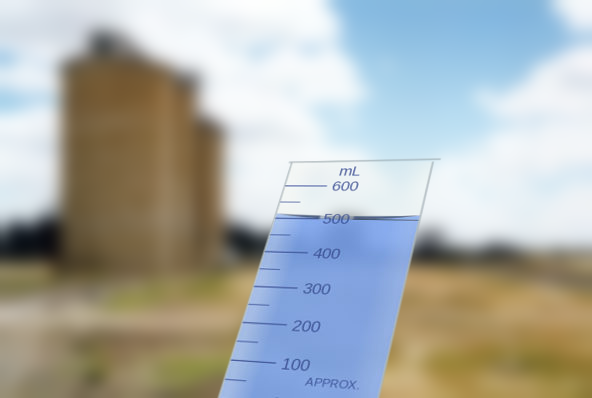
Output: value=500 unit=mL
